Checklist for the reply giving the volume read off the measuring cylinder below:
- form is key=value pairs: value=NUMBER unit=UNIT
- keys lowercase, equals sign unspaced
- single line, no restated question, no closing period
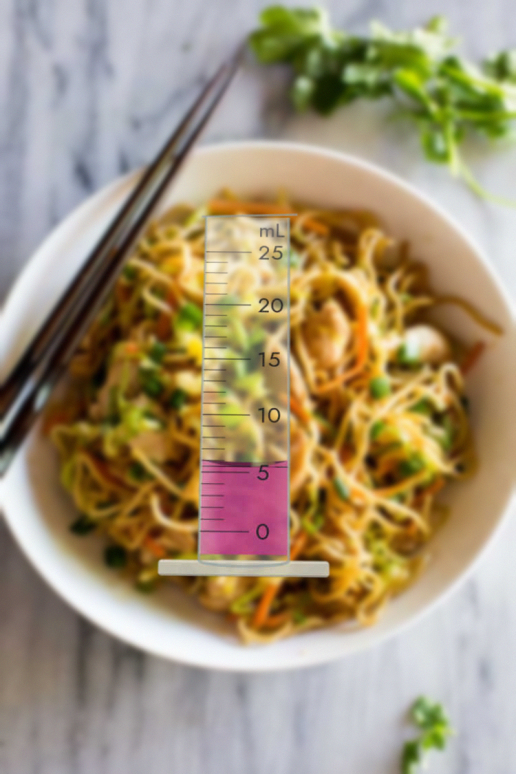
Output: value=5.5 unit=mL
